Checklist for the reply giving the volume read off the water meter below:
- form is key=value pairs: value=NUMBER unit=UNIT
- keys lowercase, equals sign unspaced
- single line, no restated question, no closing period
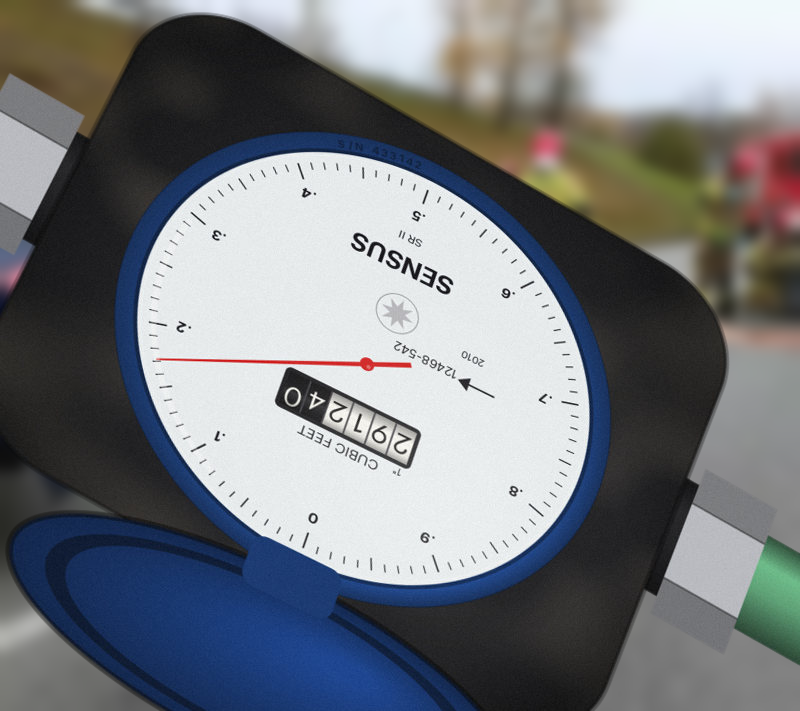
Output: value=291240.17 unit=ft³
